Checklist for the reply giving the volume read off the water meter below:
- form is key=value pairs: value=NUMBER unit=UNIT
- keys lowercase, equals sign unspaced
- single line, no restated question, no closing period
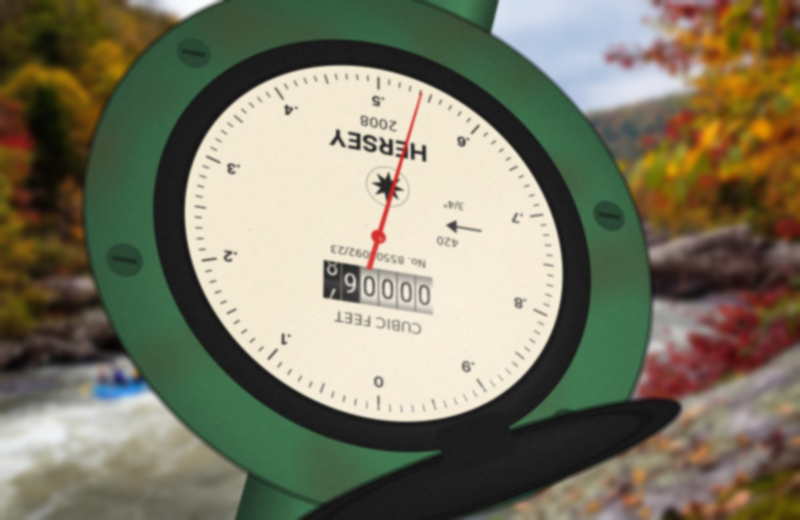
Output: value=67.54 unit=ft³
